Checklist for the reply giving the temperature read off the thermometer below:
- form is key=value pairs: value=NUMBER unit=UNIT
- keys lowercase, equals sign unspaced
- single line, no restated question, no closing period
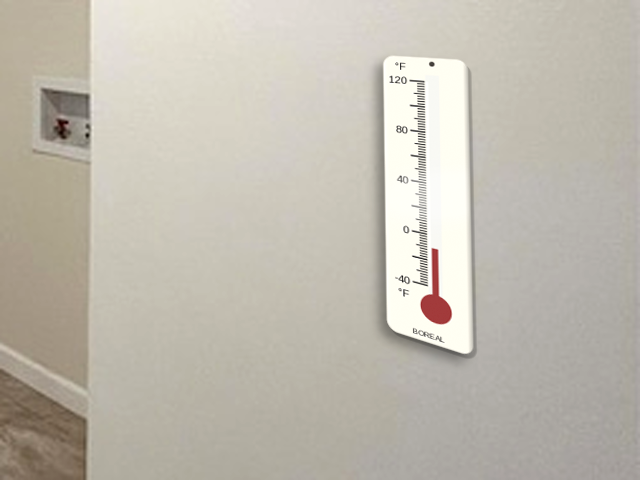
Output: value=-10 unit=°F
